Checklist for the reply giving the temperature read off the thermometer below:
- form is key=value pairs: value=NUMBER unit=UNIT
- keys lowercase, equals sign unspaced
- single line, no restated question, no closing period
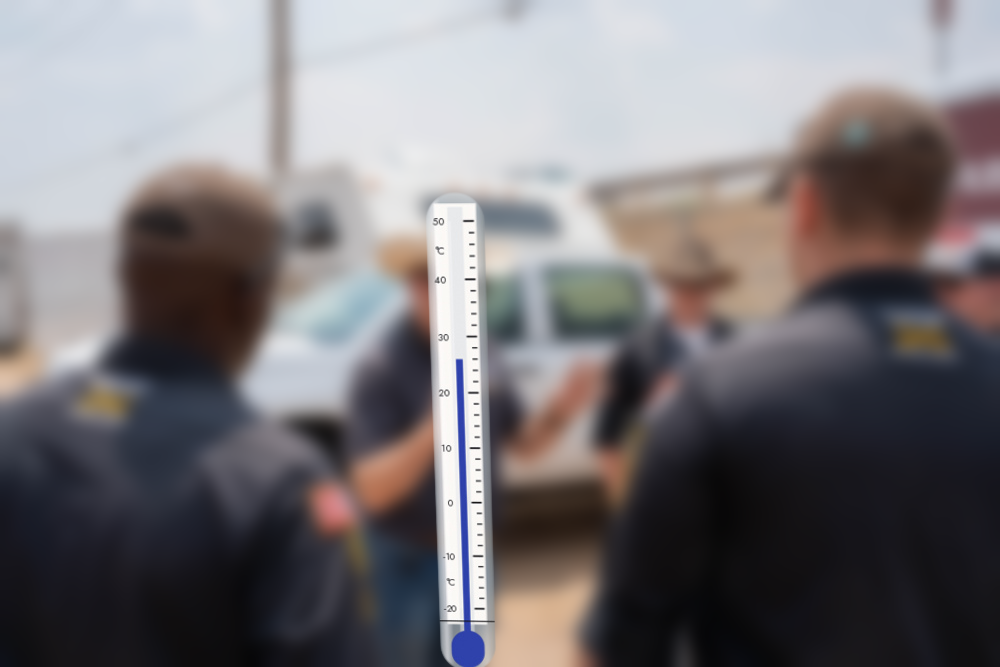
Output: value=26 unit=°C
